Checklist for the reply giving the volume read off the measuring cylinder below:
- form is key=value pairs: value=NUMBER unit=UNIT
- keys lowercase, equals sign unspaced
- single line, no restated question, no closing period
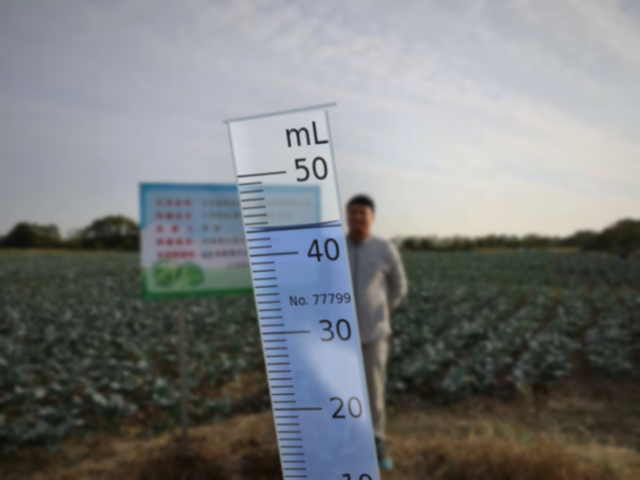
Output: value=43 unit=mL
